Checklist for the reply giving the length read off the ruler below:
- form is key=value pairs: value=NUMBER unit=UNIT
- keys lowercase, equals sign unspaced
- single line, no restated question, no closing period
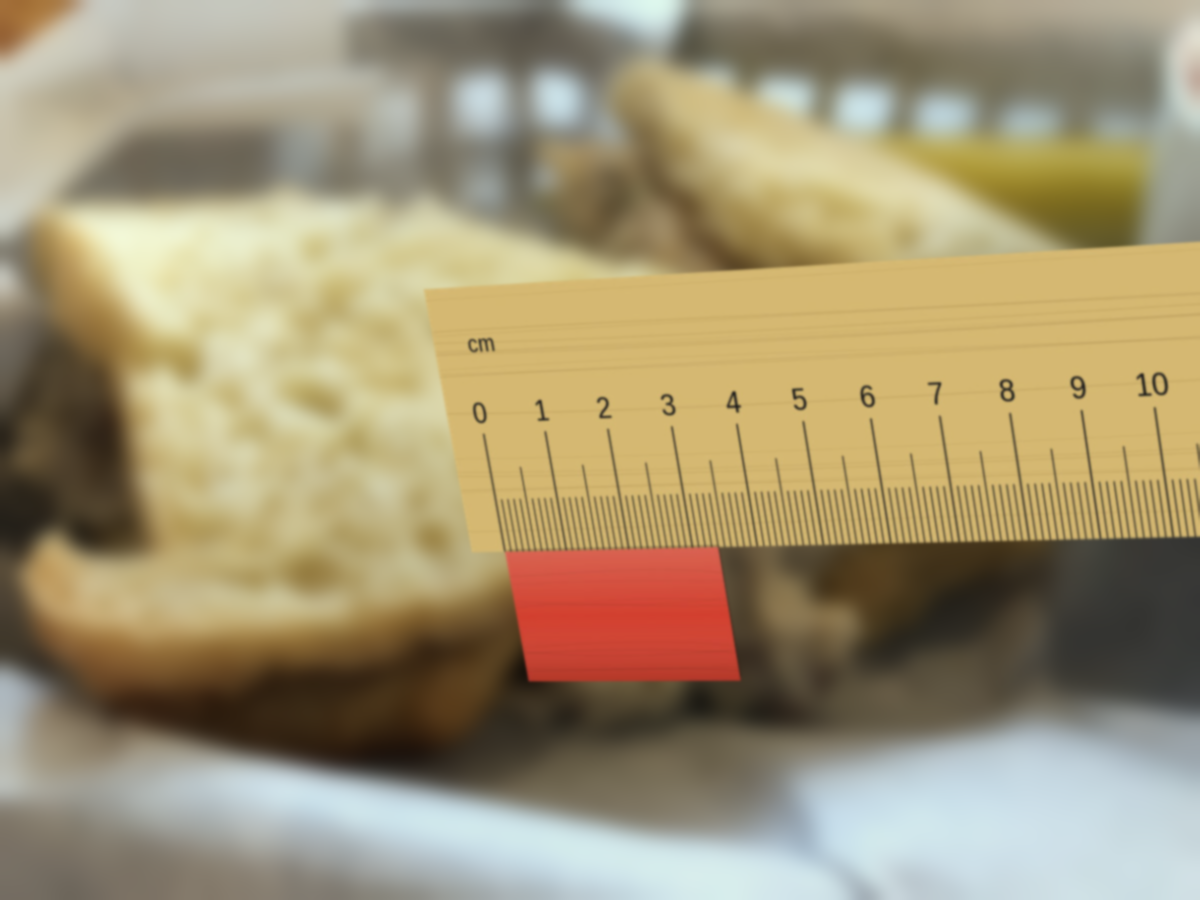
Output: value=3.4 unit=cm
